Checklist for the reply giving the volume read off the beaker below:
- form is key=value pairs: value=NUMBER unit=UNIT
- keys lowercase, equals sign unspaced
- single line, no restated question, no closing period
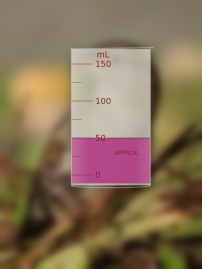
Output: value=50 unit=mL
